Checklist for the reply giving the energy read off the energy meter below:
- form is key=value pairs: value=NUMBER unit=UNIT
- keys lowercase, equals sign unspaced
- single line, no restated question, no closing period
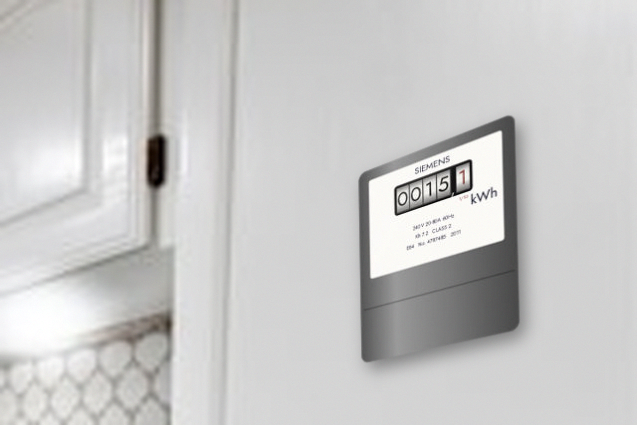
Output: value=15.1 unit=kWh
